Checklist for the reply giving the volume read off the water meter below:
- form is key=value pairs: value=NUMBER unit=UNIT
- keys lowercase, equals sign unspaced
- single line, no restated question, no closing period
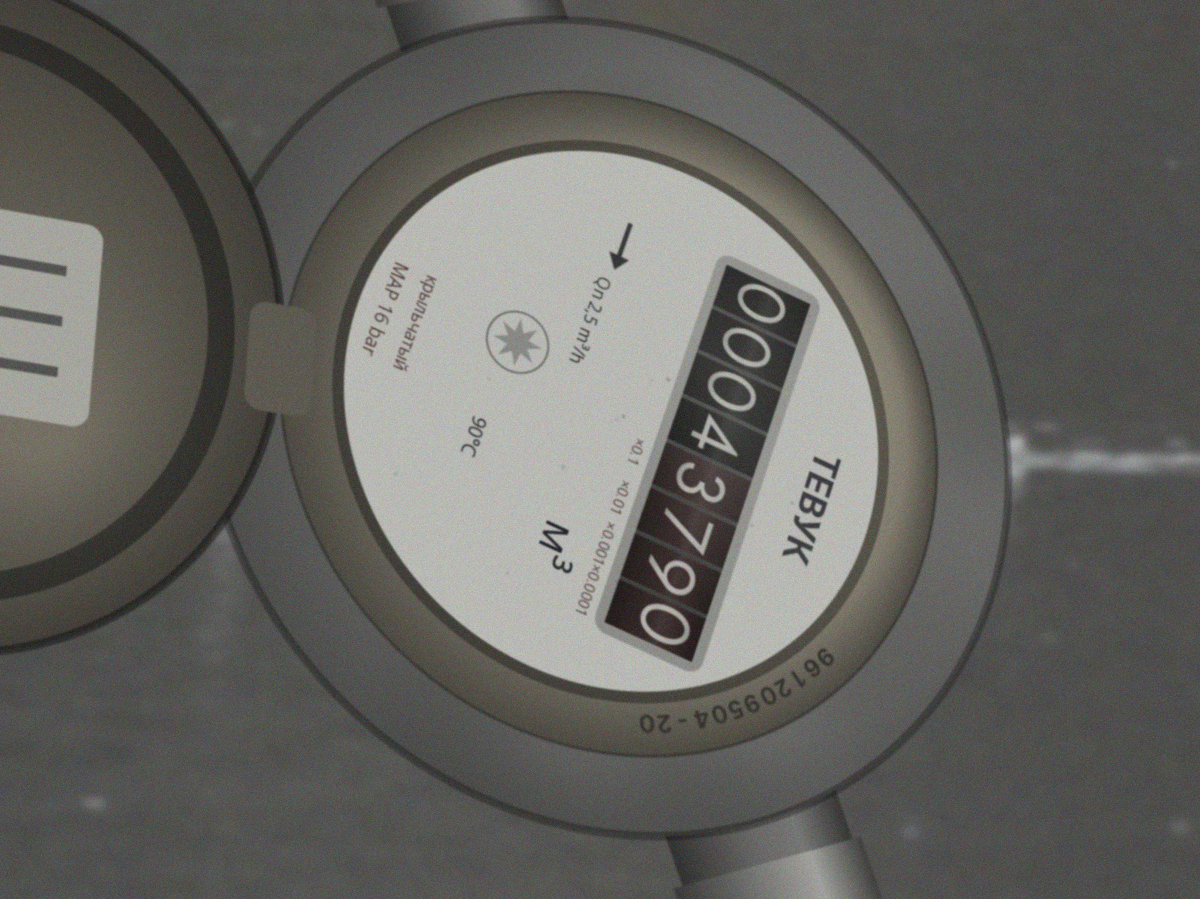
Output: value=4.3790 unit=m³
